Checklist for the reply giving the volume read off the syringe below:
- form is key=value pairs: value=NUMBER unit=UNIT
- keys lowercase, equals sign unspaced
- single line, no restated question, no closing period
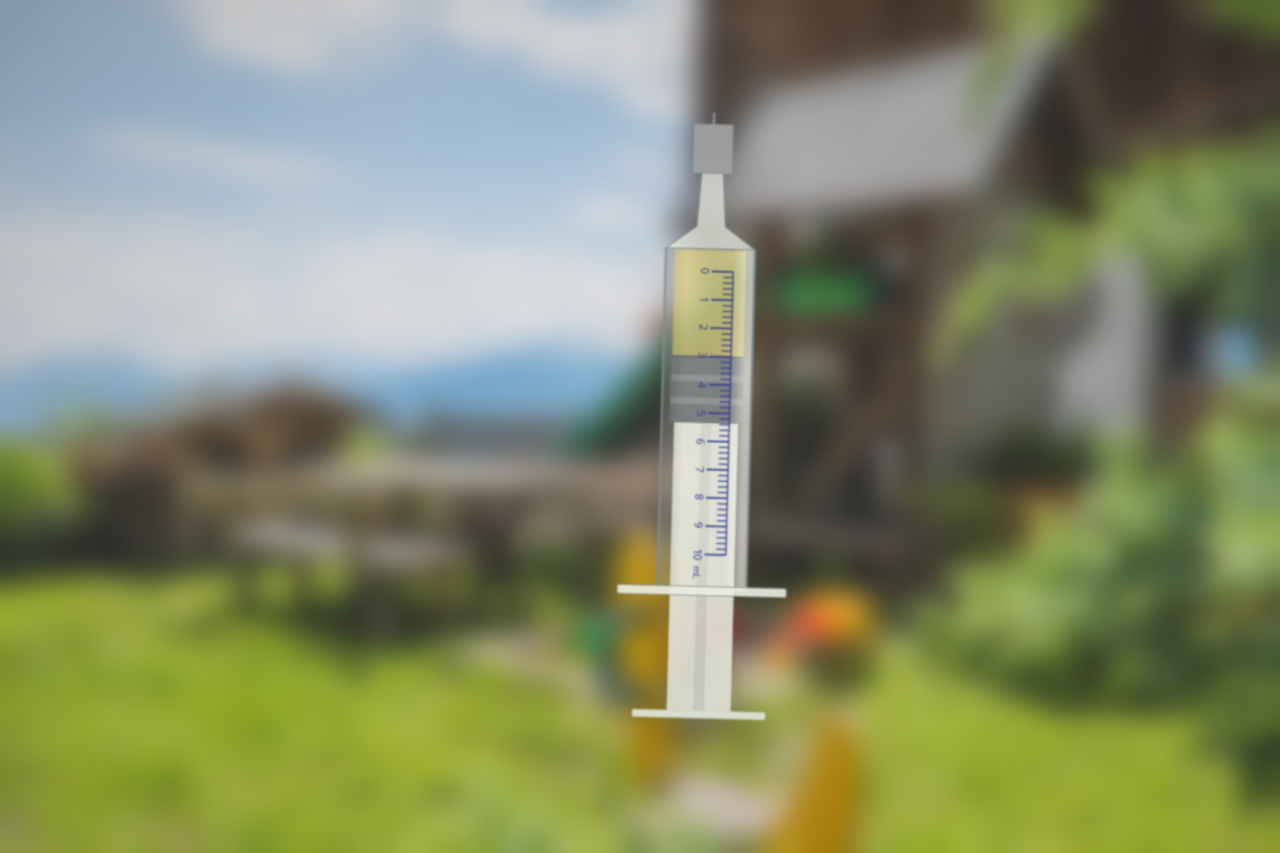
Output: value=3 unit=mL
